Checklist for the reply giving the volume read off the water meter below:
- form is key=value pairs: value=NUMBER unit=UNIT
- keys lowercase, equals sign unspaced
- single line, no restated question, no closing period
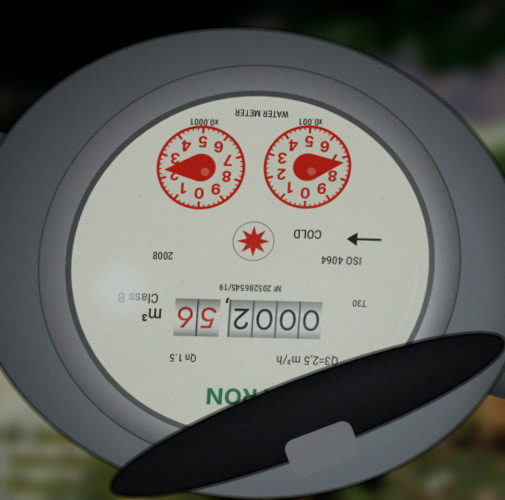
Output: value=2.5672 unit=m³
